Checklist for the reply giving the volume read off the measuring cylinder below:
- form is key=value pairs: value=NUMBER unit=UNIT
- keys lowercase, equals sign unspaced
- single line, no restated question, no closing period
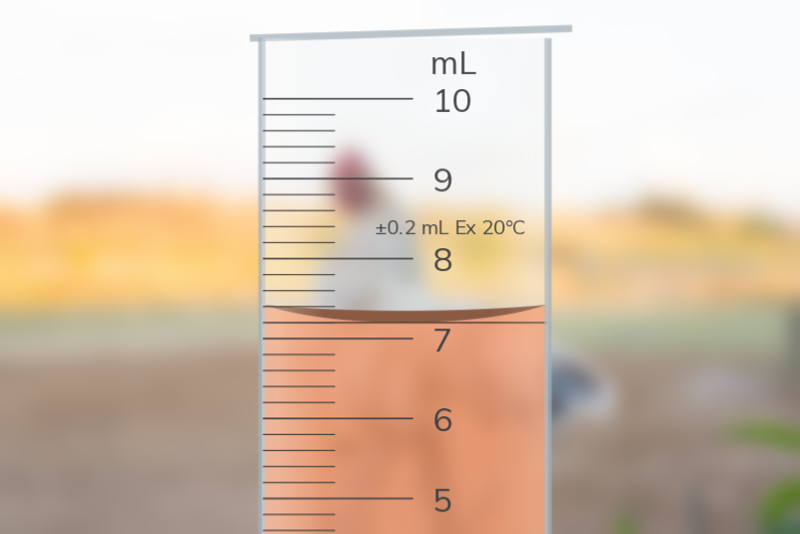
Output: value=7.2 unit=mL
